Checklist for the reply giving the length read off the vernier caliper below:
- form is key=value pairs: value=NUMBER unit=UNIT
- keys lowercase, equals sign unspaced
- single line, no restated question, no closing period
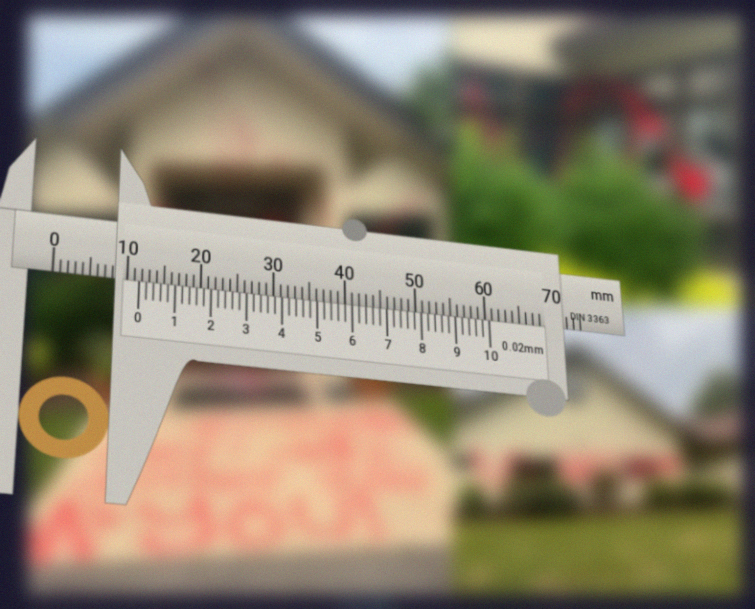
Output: value=11.6 unit=mm
